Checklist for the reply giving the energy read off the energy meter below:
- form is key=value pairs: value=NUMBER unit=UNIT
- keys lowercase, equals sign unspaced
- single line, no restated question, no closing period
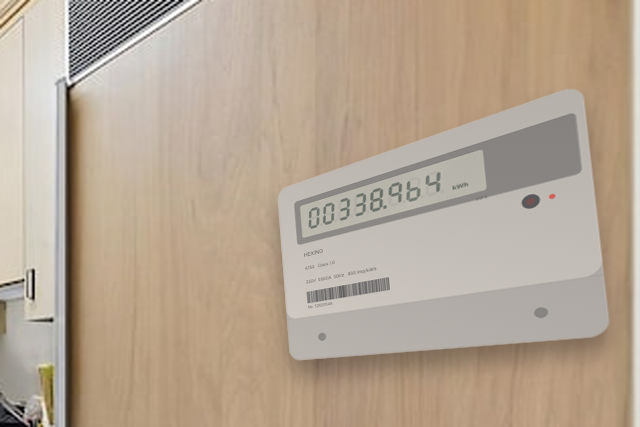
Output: value=338.964 unit=kWh
